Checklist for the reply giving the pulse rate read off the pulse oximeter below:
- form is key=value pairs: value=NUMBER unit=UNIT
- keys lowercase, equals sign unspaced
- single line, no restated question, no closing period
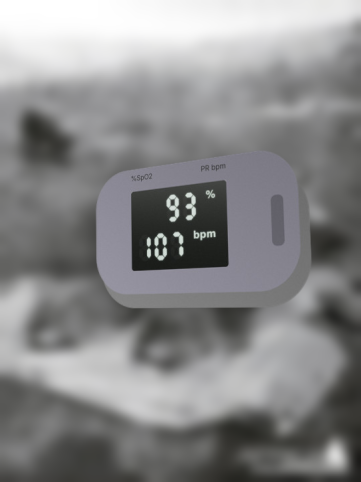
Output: value=107 unit=bpm
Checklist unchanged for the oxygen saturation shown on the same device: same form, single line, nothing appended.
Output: value=93 unit=%
